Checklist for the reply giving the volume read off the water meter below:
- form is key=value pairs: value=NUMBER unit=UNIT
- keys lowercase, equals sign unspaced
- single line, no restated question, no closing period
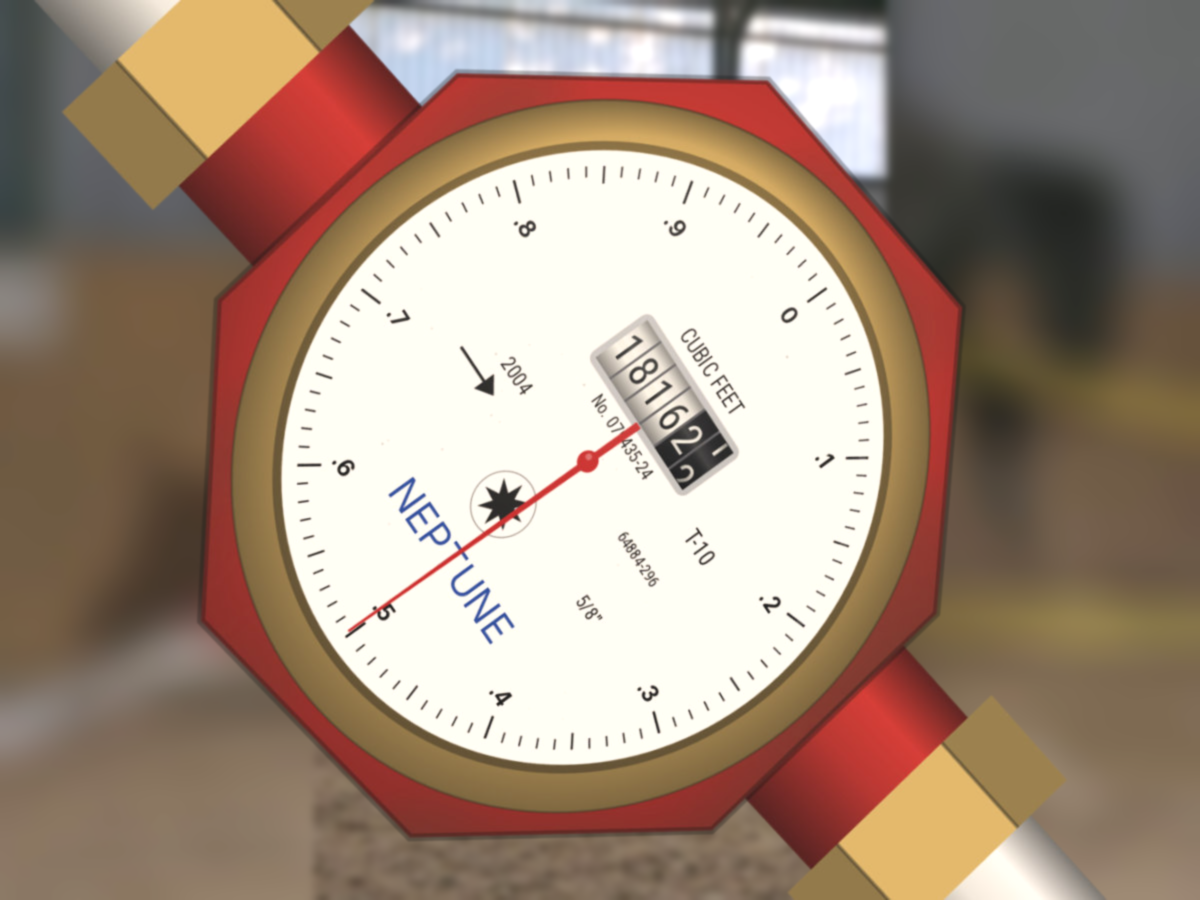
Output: value=181621.50 unit=ft³
